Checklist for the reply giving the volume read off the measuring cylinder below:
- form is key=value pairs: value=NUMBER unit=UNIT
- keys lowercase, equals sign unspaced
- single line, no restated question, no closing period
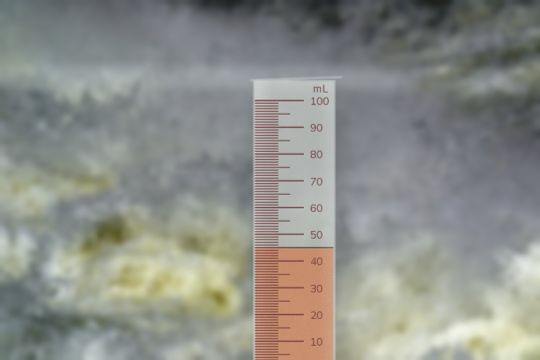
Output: value=45 unit=mL
